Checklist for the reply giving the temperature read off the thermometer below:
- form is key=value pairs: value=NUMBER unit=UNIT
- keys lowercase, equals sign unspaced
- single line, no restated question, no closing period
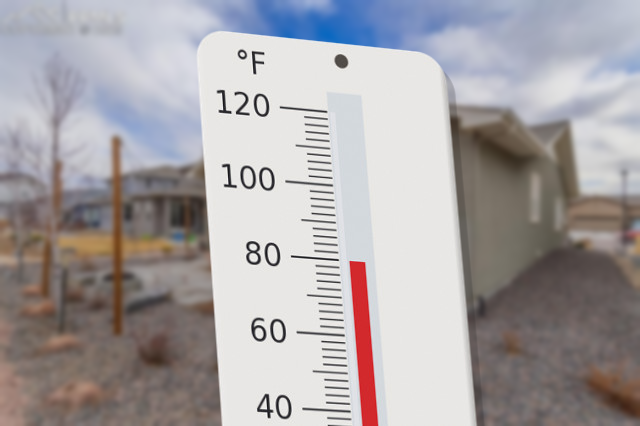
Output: value=80 unit=°F
